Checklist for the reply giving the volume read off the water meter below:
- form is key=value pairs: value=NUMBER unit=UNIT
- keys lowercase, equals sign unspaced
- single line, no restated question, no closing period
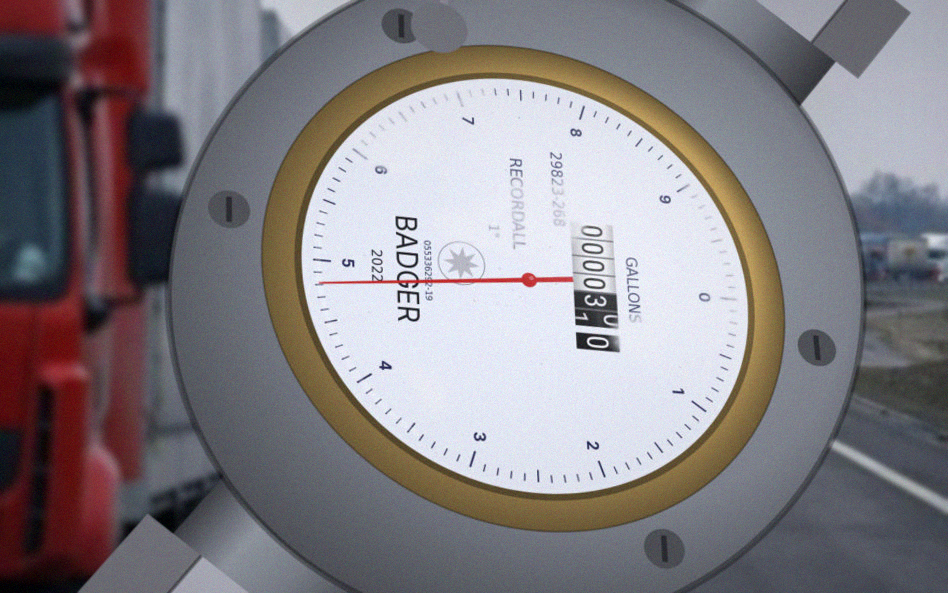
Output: value=304.8 unit=gal
